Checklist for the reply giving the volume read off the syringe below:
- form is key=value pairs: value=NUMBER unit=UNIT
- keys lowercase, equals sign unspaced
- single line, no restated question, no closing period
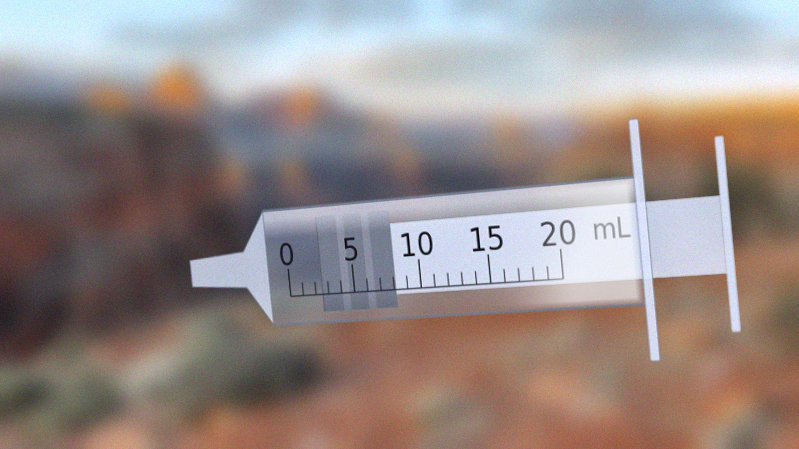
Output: value=2.5 unit=mL
